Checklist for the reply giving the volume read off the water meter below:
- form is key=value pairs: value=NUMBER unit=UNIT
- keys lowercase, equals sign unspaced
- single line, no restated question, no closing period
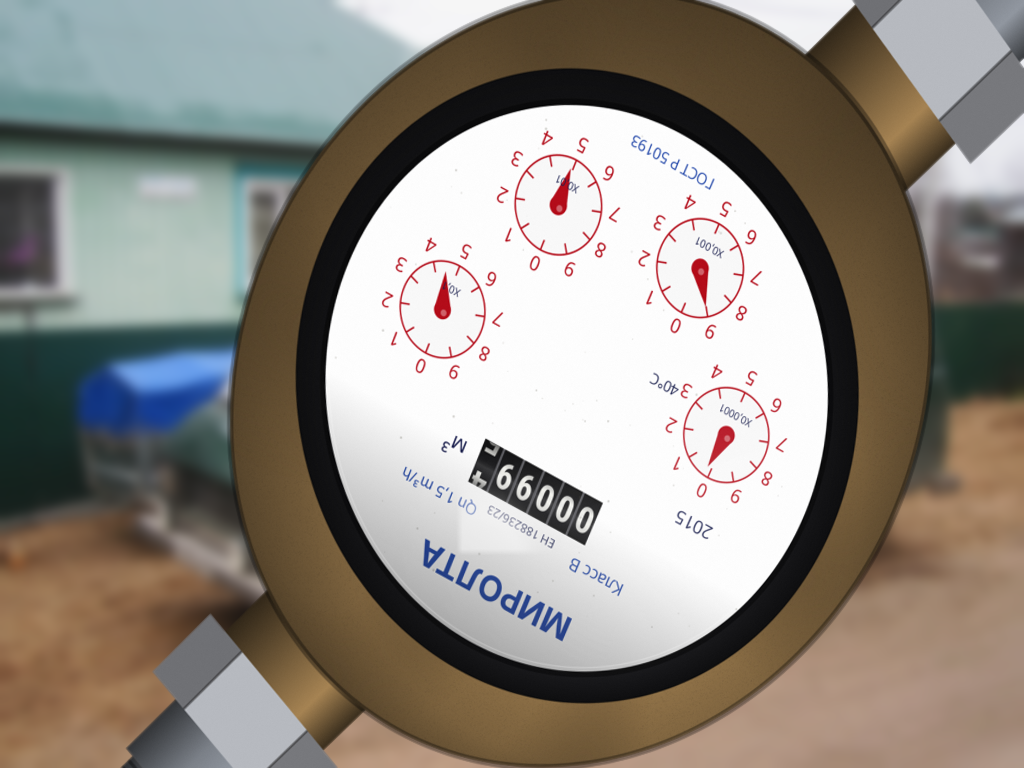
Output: value=994.4490 unit=m³
